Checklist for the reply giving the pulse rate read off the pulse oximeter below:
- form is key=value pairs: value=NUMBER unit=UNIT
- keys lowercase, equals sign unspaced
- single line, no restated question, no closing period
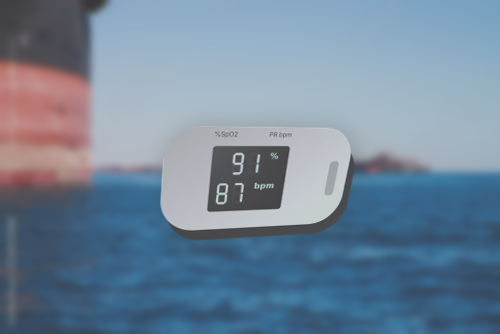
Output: value=87 unit=bpm
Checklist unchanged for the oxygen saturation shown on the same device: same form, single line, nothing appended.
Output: value=91 unit=%
